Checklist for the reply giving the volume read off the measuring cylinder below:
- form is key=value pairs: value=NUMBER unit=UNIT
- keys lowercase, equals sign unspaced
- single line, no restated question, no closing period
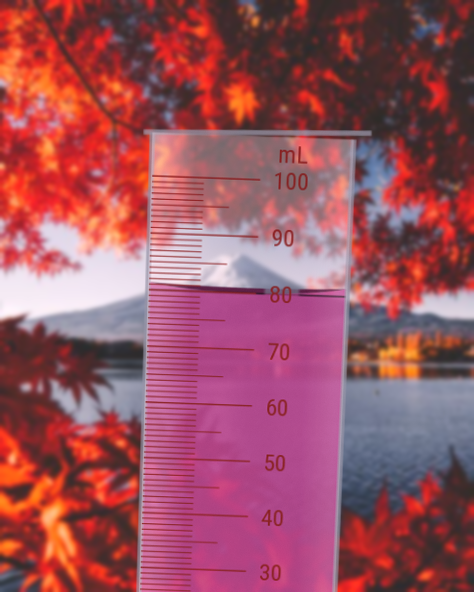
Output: value=80 unit=mL
